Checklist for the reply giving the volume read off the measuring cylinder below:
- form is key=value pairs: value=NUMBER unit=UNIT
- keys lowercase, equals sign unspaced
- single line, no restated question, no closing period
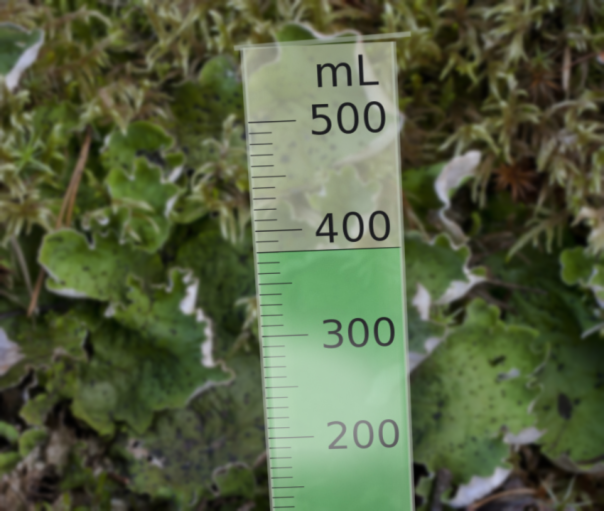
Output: value=380 unit=mL
